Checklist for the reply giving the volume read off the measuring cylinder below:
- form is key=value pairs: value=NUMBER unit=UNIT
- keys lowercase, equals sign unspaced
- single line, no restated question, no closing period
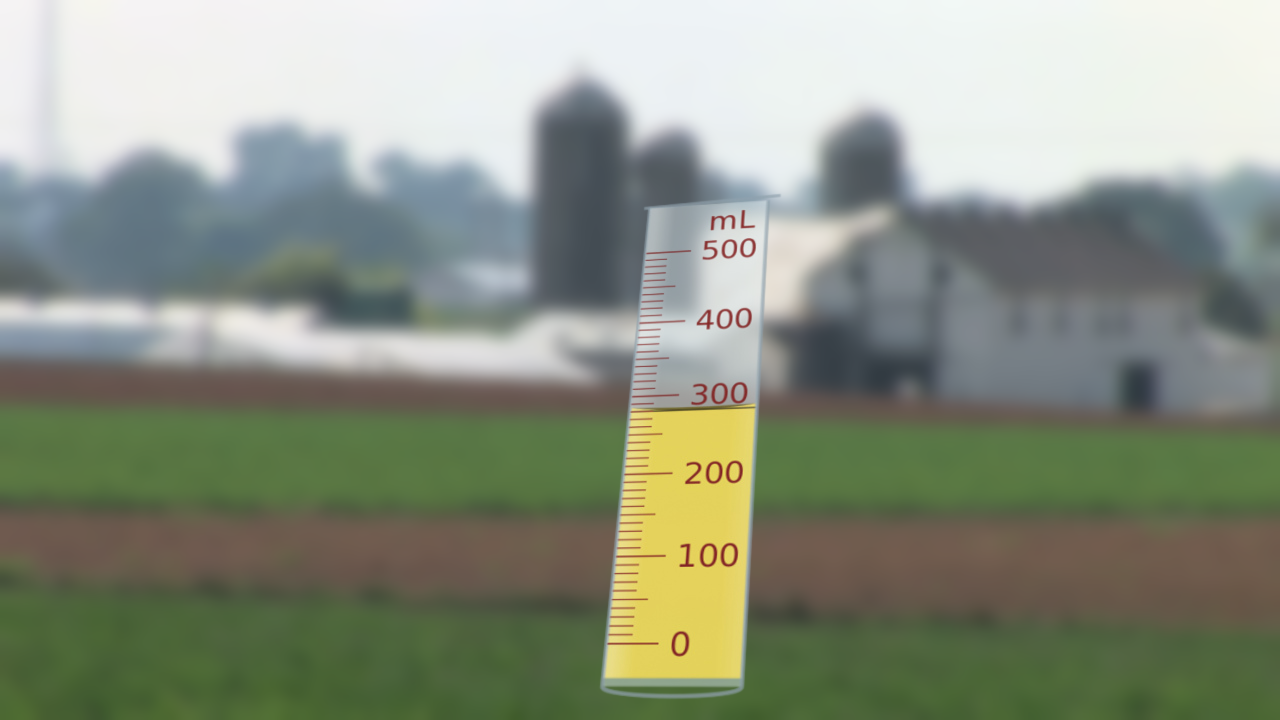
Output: value=280 unit=mL
